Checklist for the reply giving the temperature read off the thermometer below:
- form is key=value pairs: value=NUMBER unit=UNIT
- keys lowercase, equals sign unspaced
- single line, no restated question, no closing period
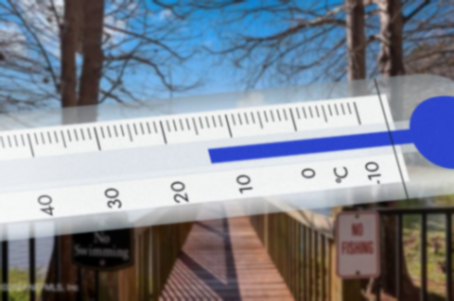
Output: value=14 unit=°C
